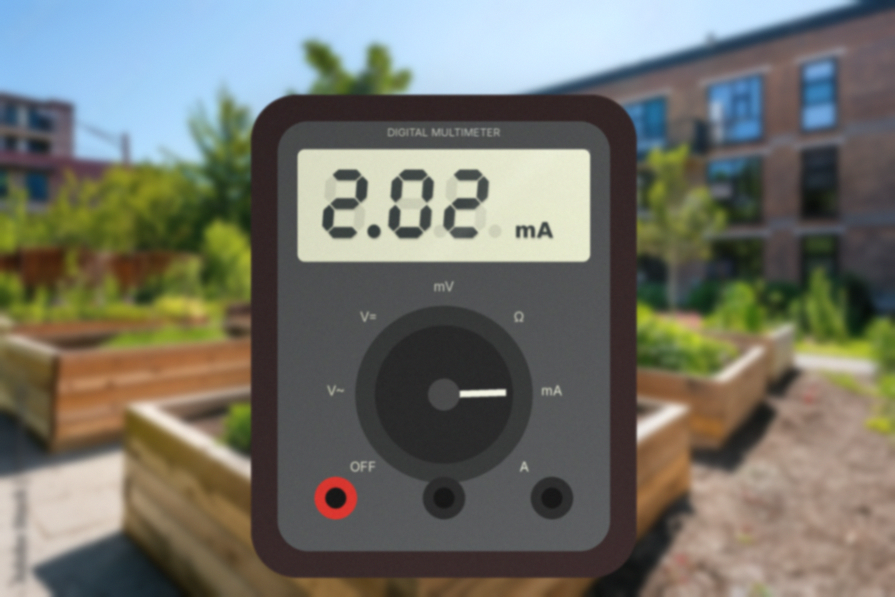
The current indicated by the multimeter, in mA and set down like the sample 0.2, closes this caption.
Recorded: 2.02
